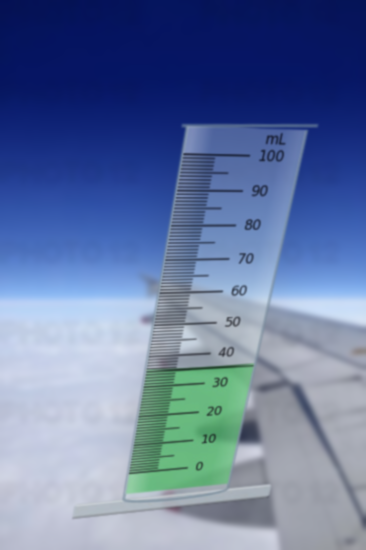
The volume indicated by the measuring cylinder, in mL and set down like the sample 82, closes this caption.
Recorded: 35
